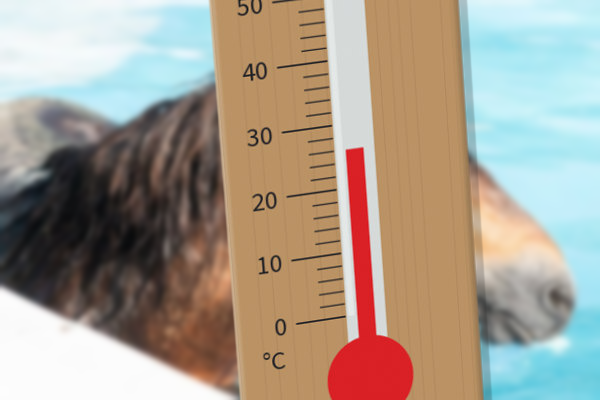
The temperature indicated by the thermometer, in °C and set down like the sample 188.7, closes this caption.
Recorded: 26
